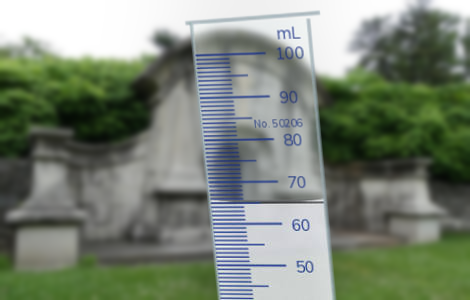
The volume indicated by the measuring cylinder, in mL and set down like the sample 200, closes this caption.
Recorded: 65
